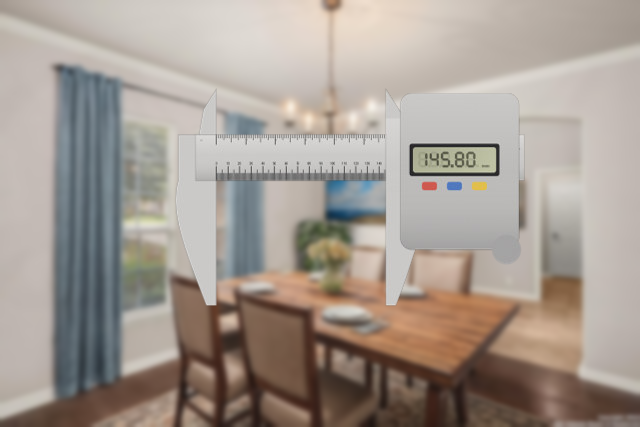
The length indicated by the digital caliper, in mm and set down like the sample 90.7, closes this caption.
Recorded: 145.80
